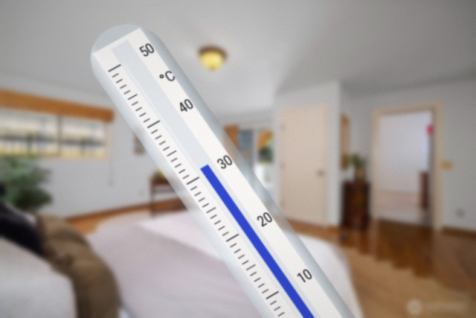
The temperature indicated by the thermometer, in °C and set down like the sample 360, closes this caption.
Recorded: 31
